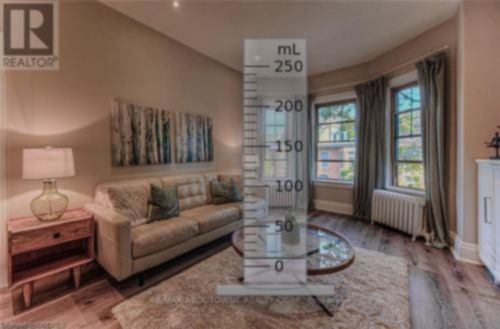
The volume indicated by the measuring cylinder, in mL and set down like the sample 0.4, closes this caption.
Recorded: 10
